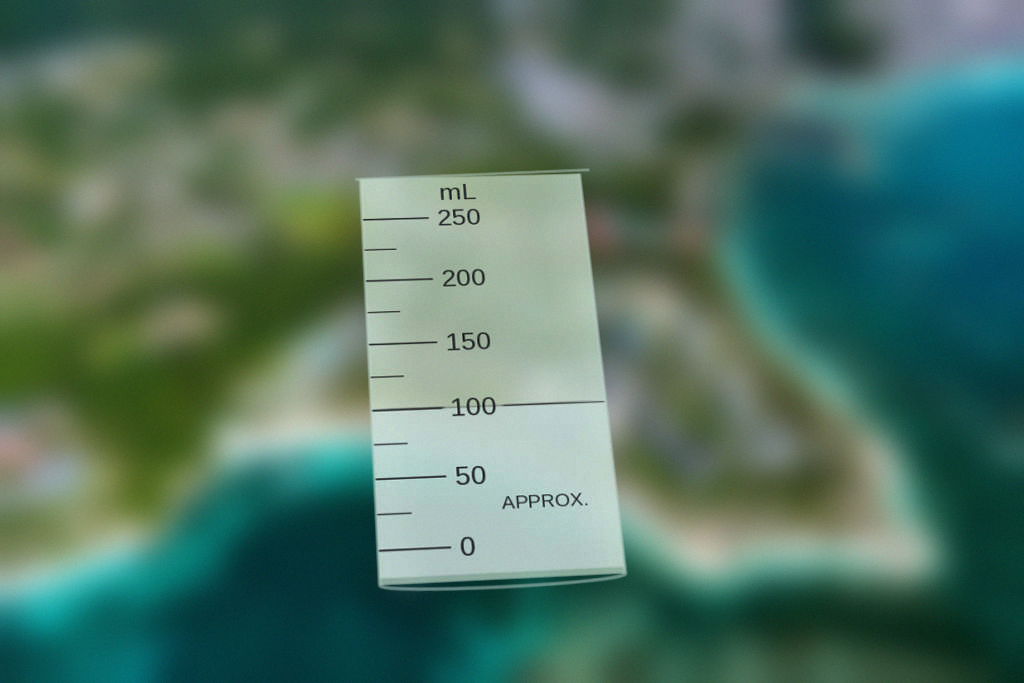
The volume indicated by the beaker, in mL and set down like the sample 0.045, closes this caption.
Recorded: 100
